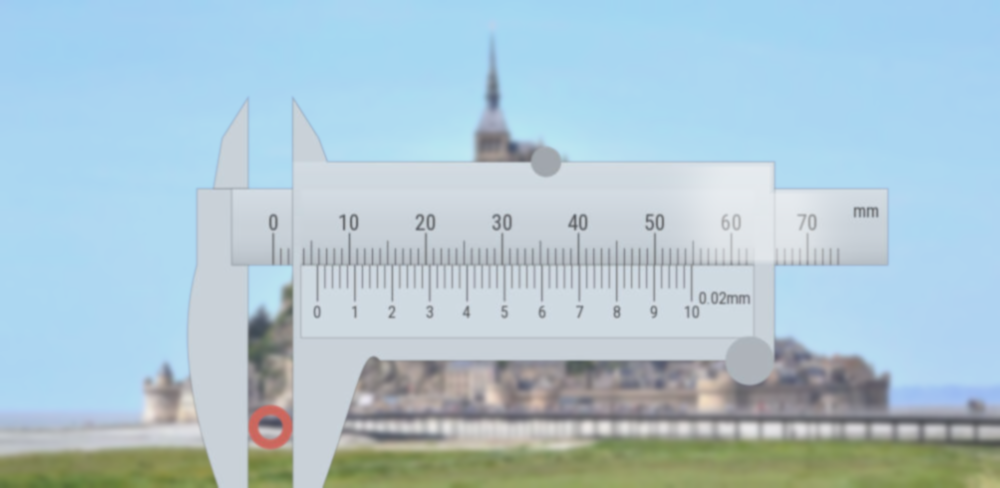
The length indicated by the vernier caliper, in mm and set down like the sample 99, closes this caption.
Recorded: 5.8
